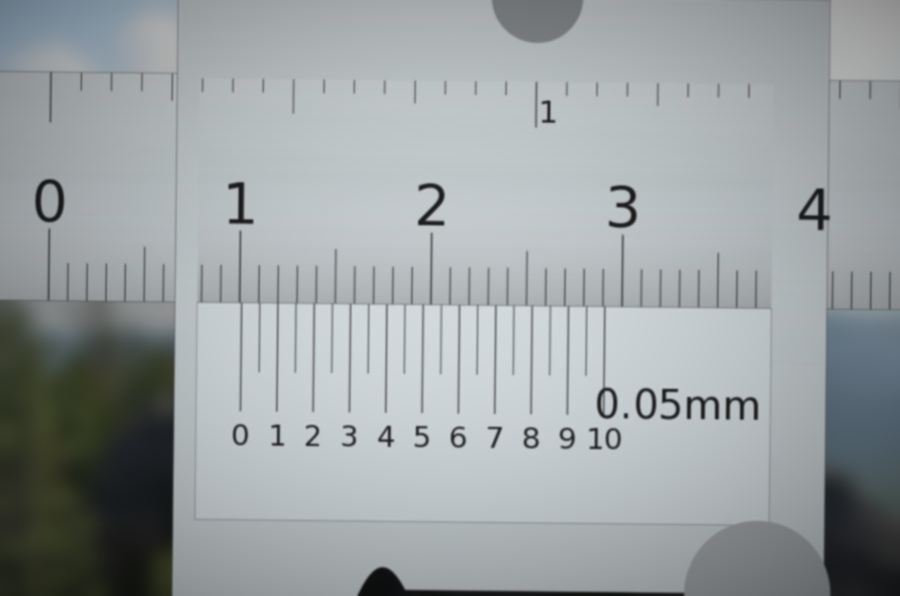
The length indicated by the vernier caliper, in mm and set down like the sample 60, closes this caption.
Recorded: 10.1
